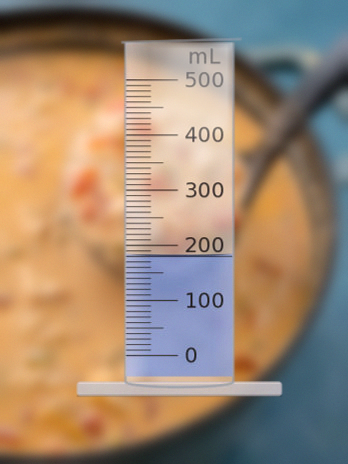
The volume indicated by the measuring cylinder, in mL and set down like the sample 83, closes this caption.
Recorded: 180
